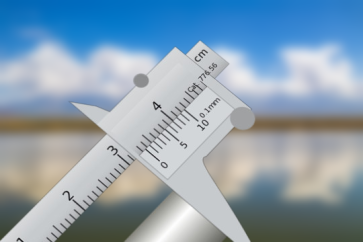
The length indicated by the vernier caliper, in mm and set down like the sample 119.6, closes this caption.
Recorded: 33.6
